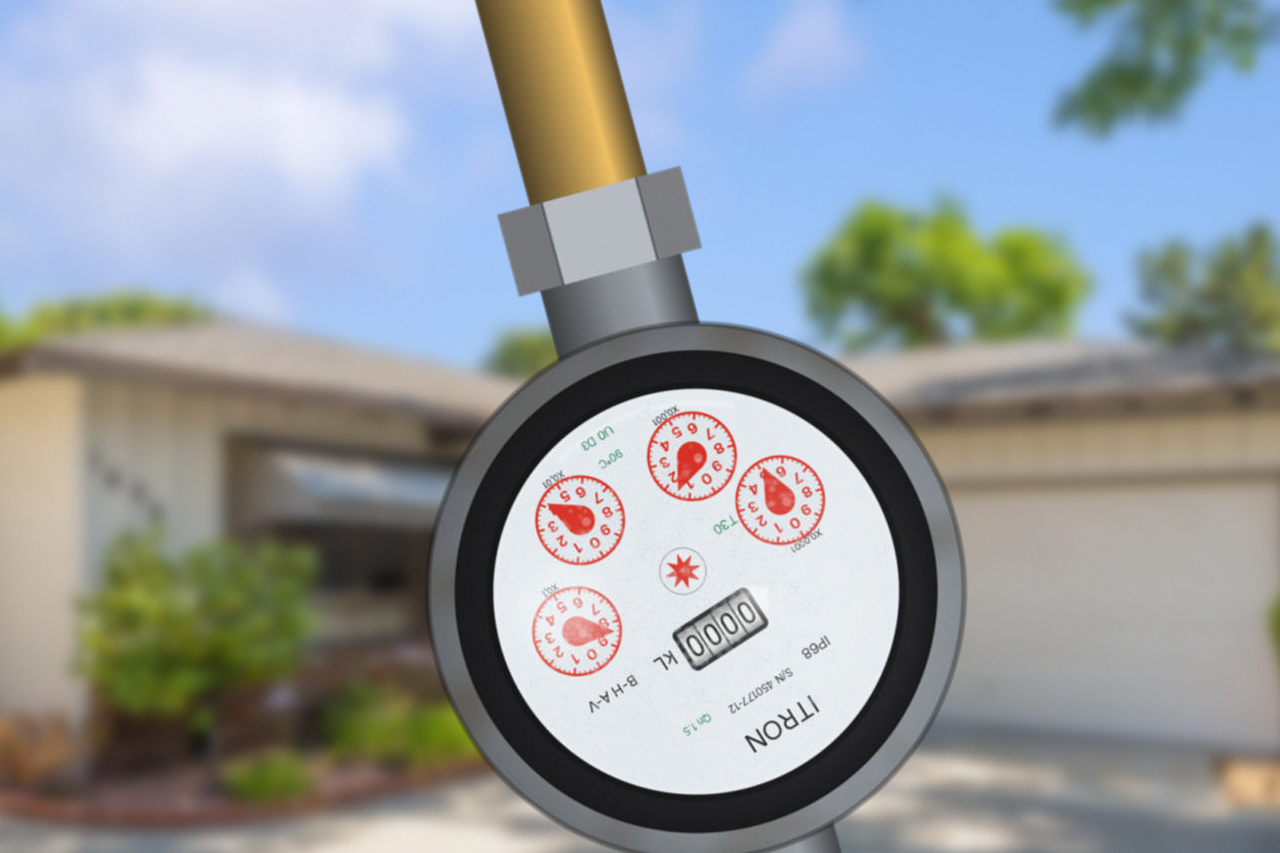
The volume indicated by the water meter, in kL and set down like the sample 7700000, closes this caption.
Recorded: 0.8415
